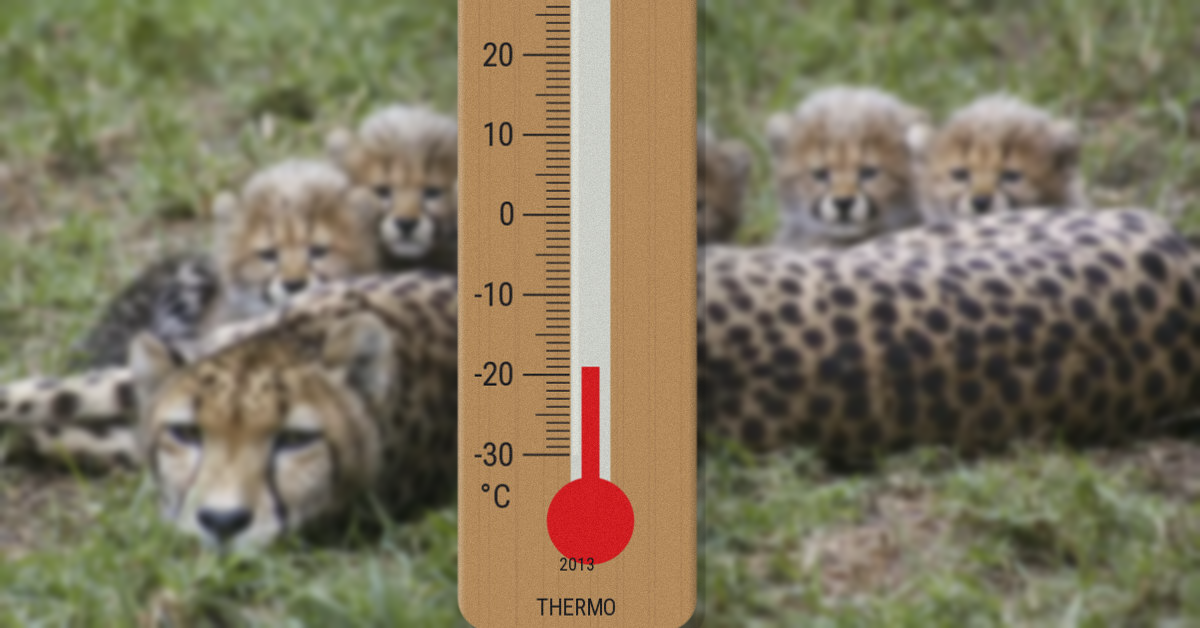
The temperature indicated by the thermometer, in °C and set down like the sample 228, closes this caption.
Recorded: -19
